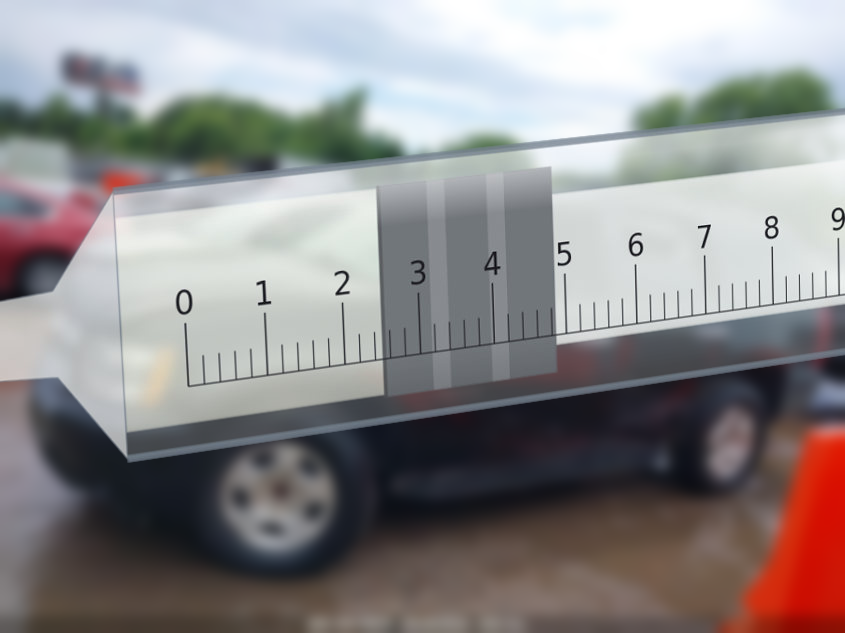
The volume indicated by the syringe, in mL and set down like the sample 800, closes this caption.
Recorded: 2.5
